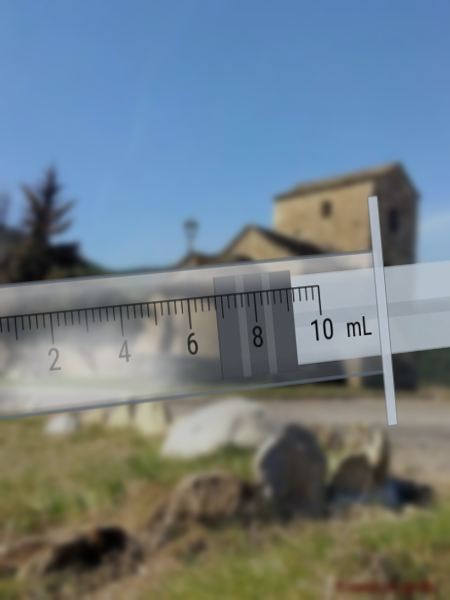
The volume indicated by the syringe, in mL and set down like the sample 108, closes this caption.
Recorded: 6.8
